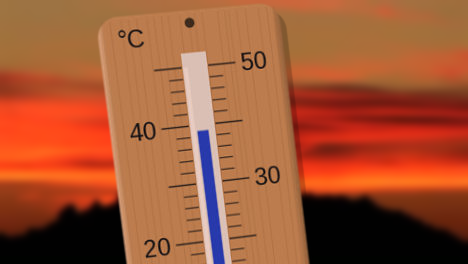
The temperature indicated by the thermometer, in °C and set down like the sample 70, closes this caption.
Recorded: 39
